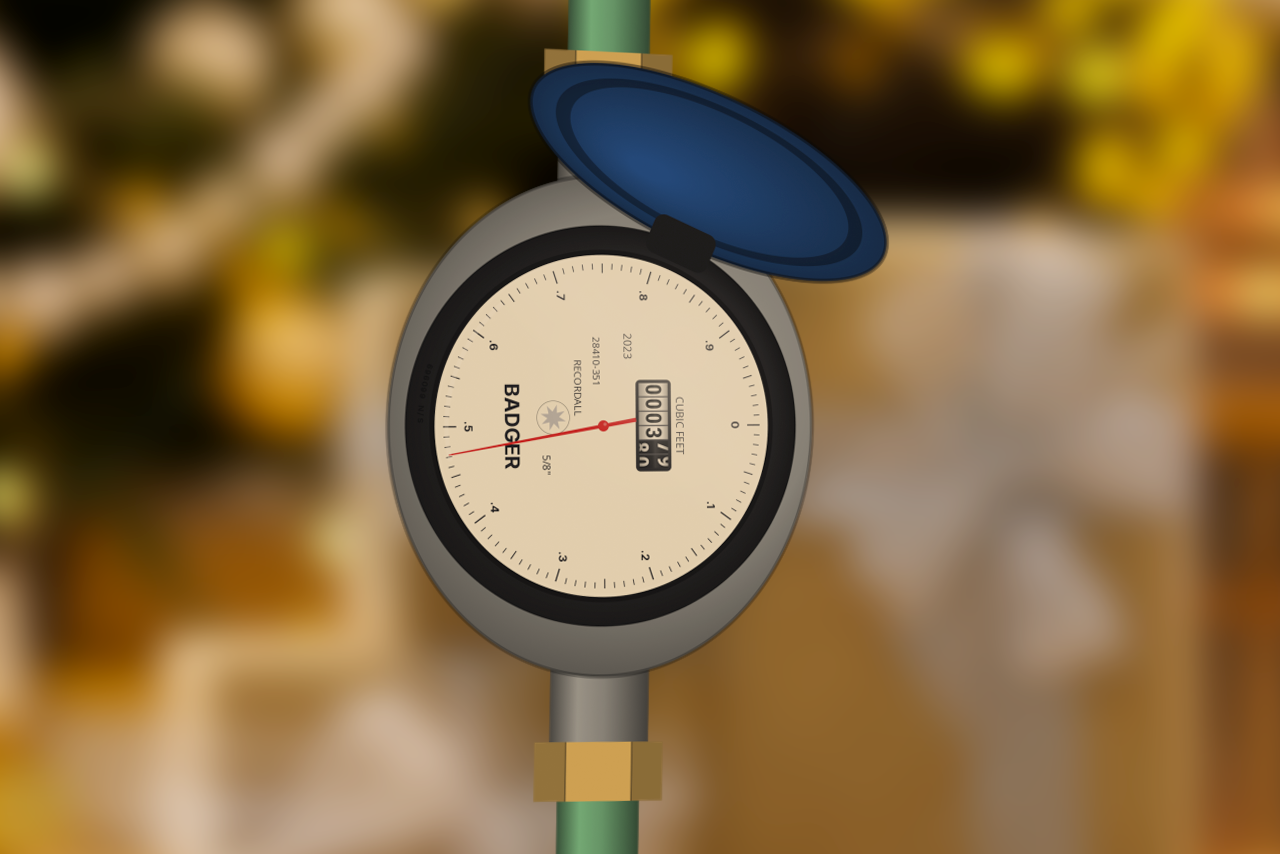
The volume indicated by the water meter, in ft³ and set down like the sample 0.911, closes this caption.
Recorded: 379.47
